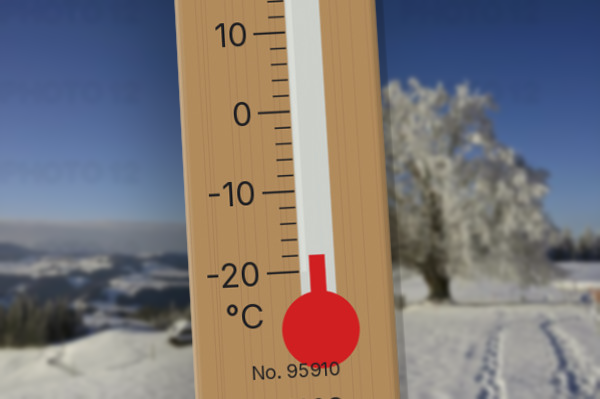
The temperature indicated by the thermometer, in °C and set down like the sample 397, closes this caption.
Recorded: -18
